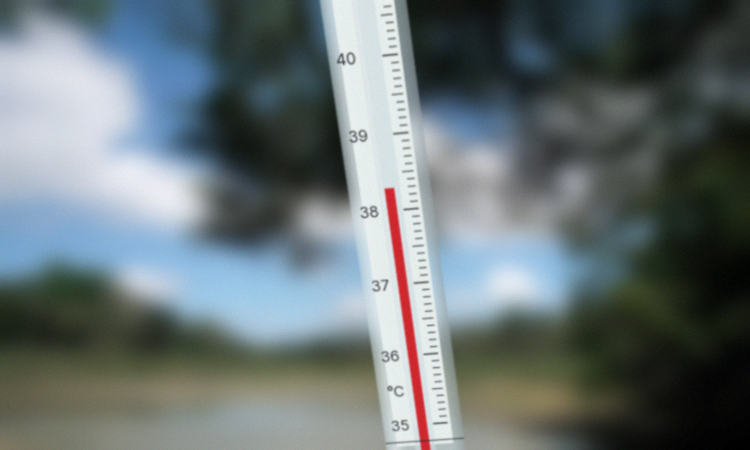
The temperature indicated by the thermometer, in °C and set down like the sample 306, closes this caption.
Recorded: 38.3
